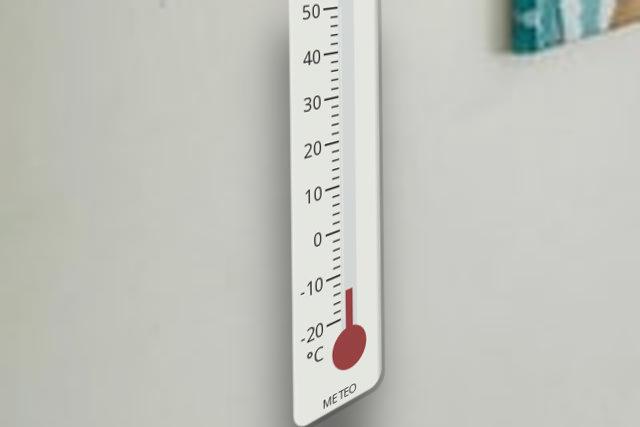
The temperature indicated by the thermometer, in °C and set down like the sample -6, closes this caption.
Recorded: -14
